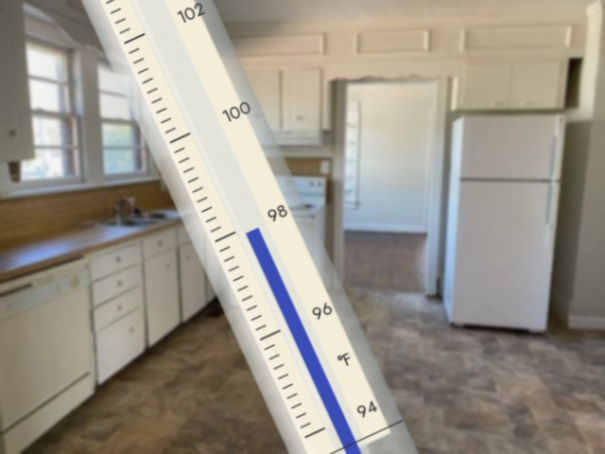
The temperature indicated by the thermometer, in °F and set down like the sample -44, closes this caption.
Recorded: 97.9
